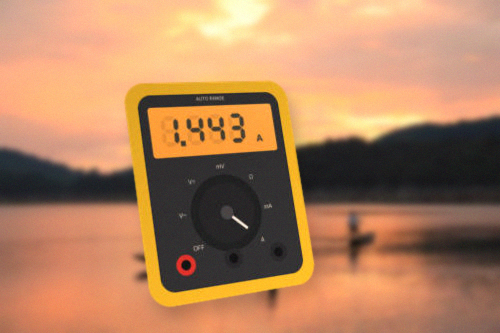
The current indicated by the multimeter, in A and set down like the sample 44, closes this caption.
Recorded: 1.443
